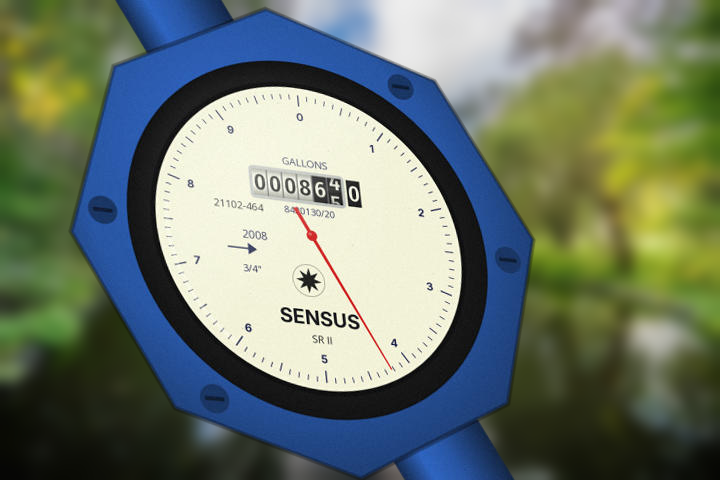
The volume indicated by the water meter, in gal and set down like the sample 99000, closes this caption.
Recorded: 8644.2
